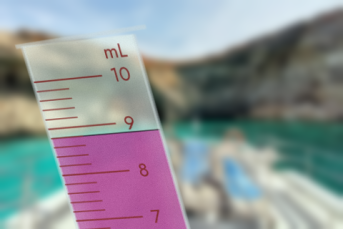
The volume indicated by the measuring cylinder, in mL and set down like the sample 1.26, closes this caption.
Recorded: 8.8
